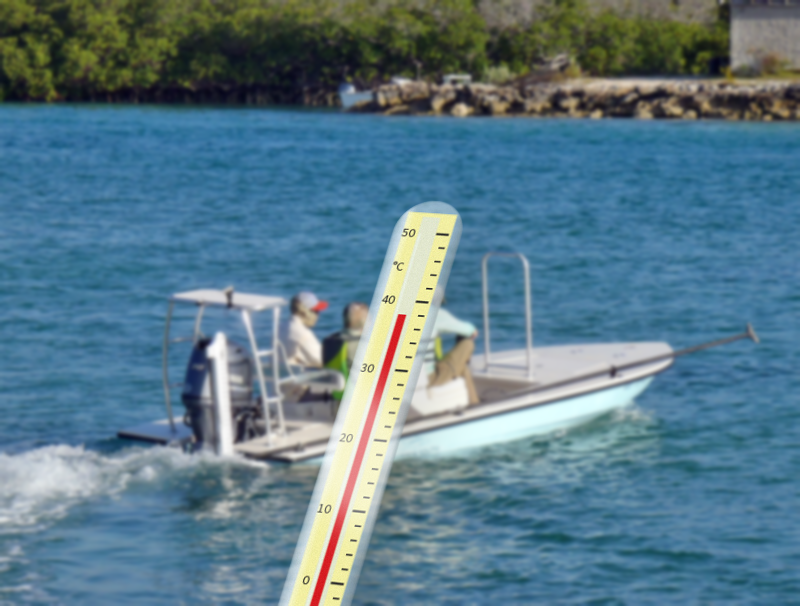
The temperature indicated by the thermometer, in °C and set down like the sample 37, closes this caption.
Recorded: 38
